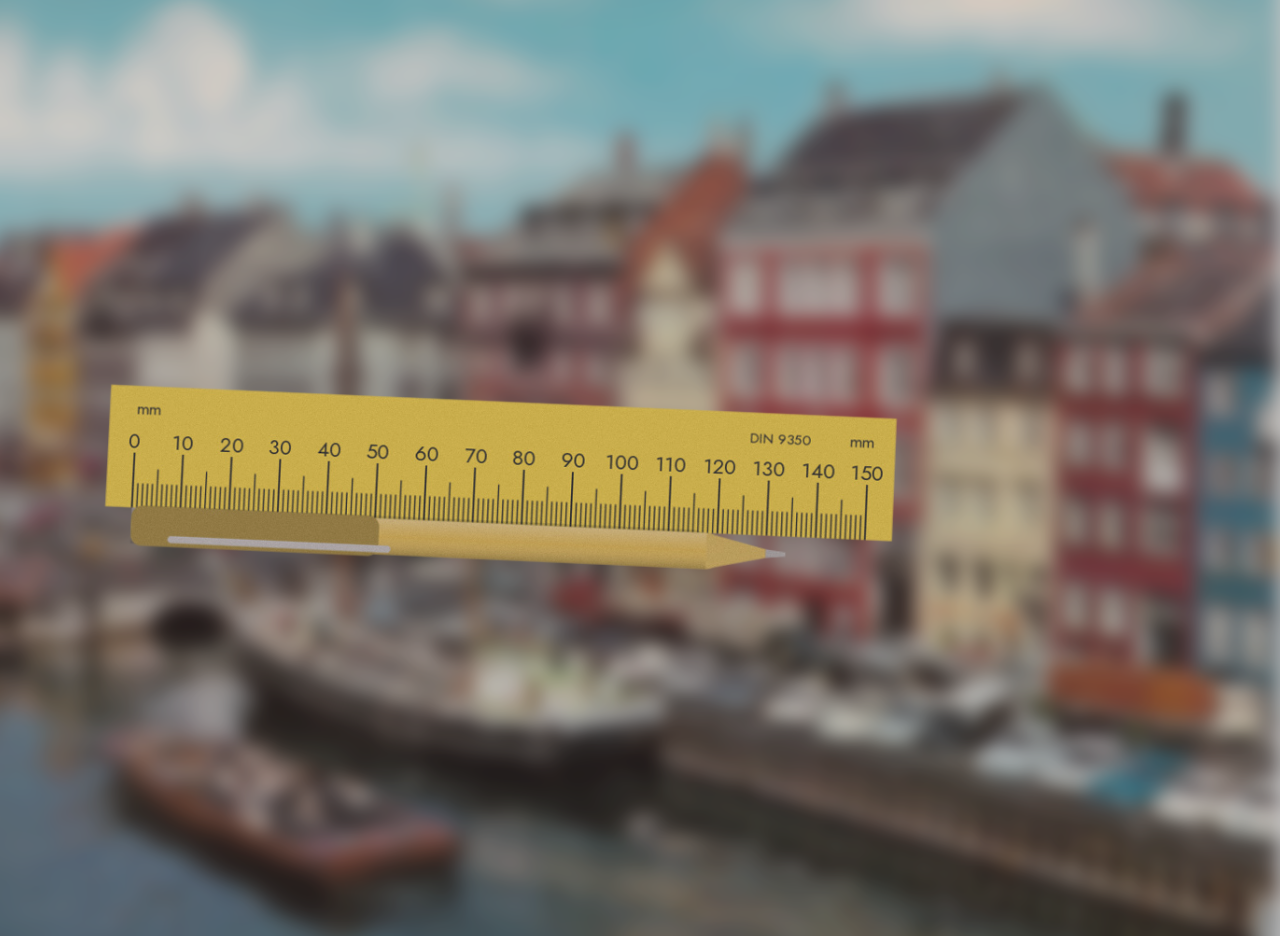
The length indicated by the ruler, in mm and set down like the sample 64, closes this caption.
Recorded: 134
